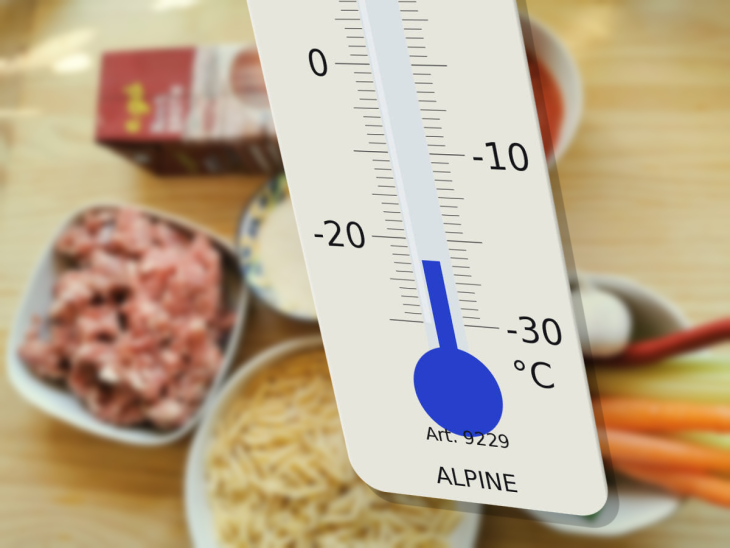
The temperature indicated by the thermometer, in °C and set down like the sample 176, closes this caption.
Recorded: -22.5
